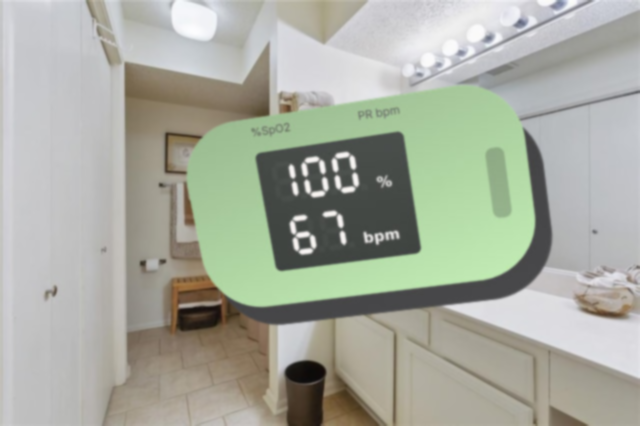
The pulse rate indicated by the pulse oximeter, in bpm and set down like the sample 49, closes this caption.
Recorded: 67
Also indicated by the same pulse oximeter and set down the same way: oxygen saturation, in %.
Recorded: 100
